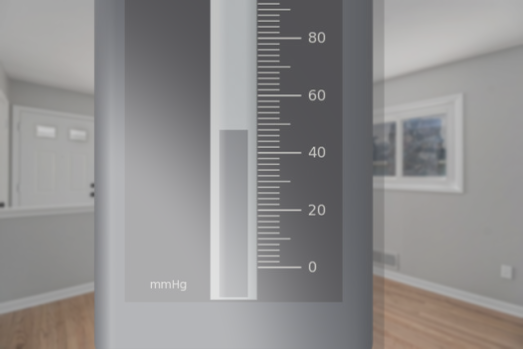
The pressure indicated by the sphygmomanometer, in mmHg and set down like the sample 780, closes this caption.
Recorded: 48
